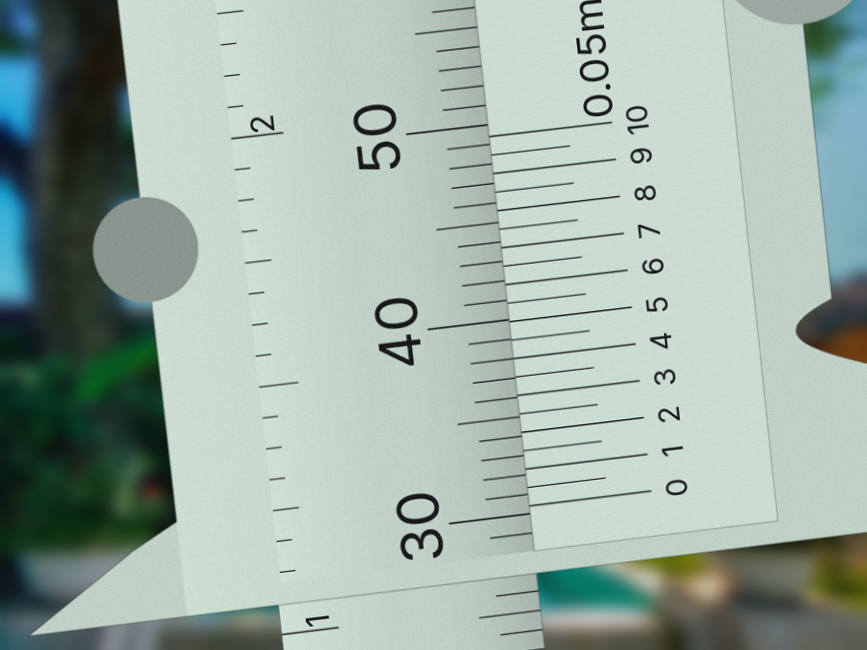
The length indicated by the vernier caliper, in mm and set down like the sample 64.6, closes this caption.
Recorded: 30.4
